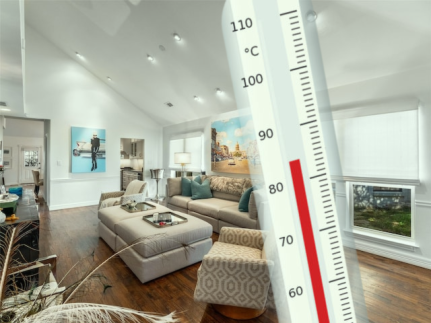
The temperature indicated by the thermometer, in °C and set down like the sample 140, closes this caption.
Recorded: 84
